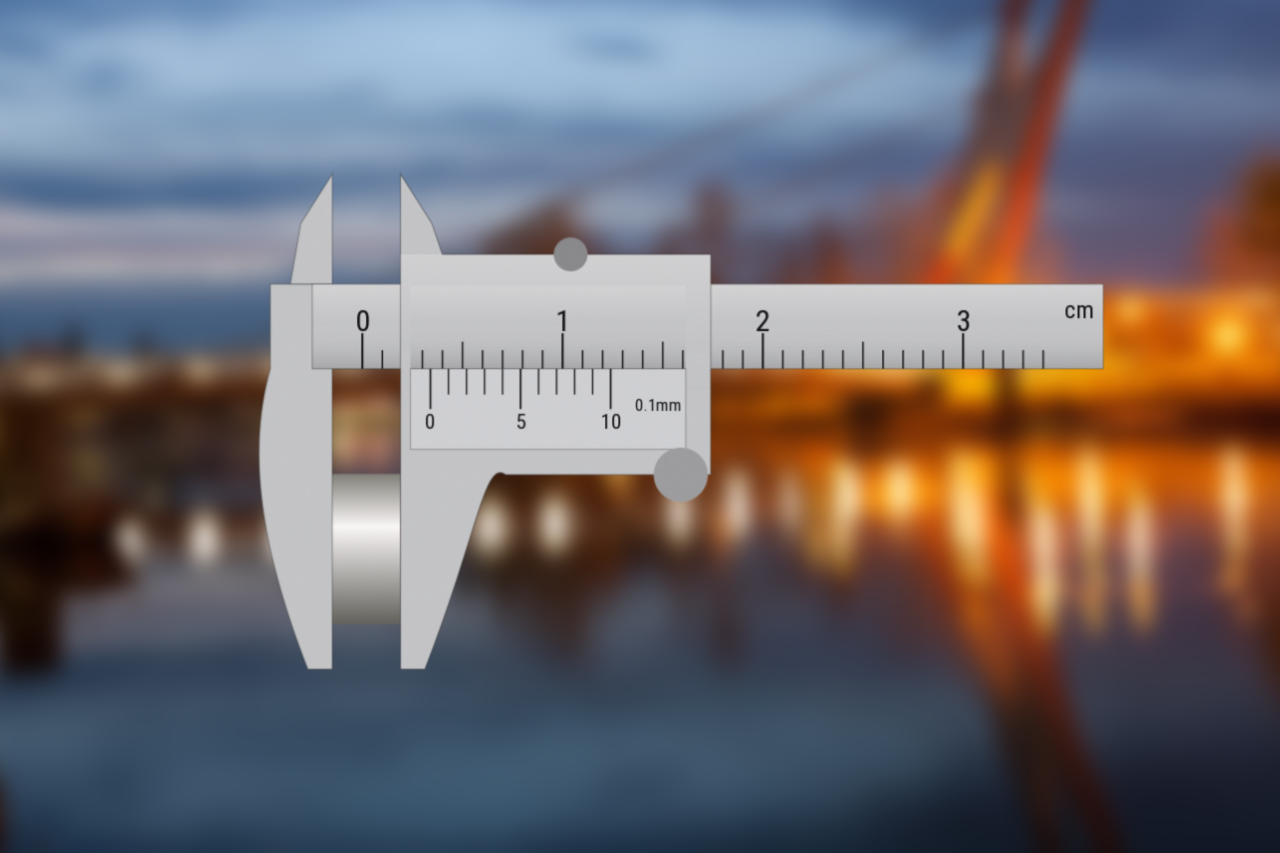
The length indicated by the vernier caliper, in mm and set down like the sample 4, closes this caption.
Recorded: 3.4
